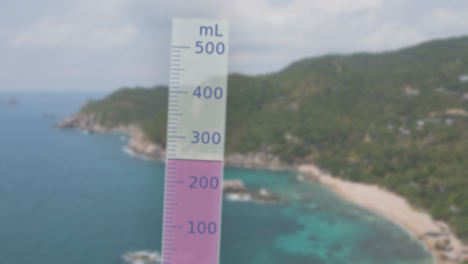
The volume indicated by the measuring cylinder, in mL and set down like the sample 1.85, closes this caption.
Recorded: 250
